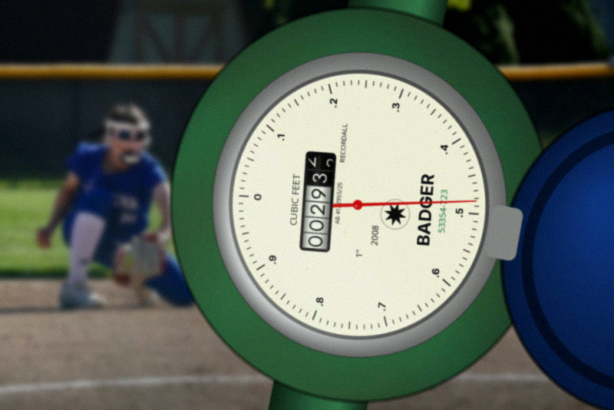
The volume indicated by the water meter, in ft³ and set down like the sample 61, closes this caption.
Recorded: 2932.48
